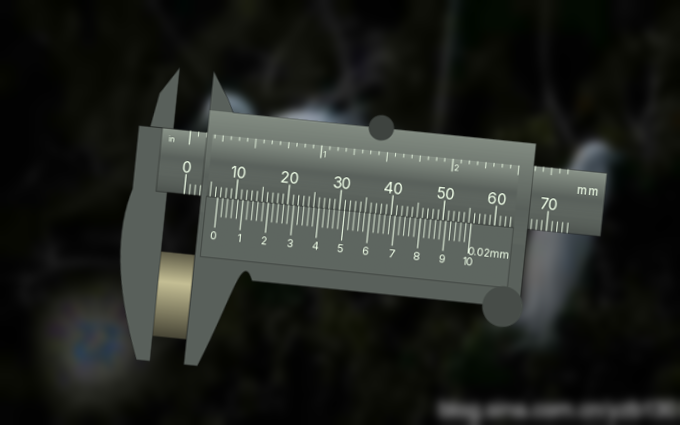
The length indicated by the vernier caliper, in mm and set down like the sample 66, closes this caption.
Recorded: 6.5
